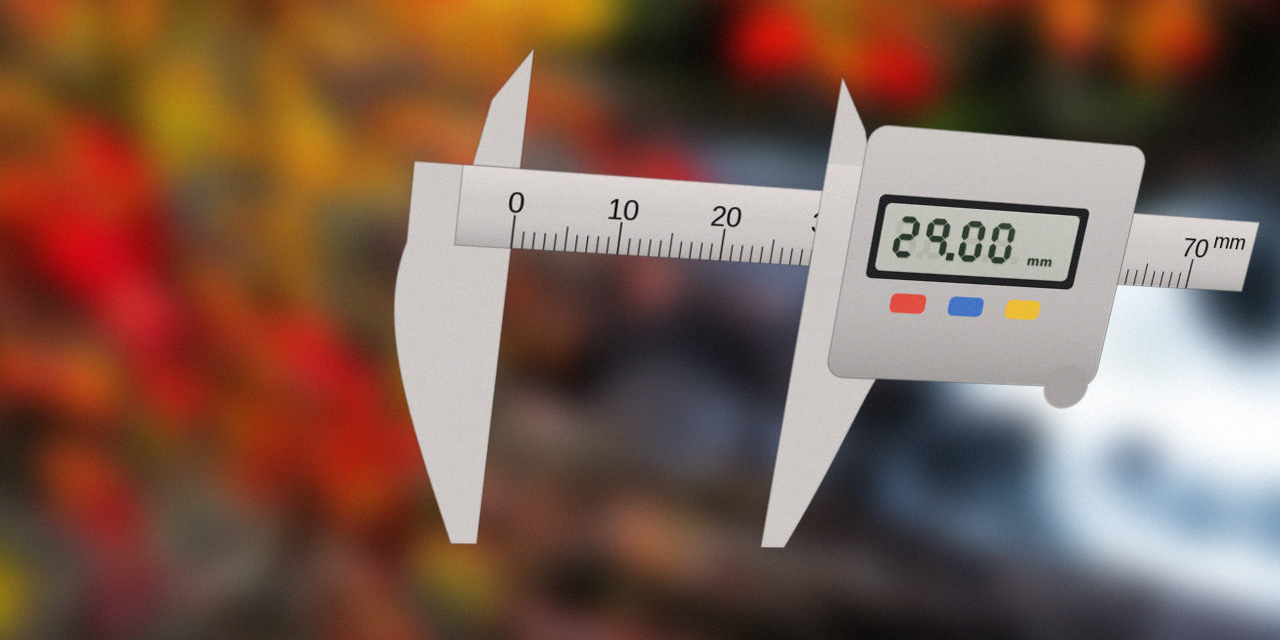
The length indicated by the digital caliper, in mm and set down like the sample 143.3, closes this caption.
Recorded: 29.00
